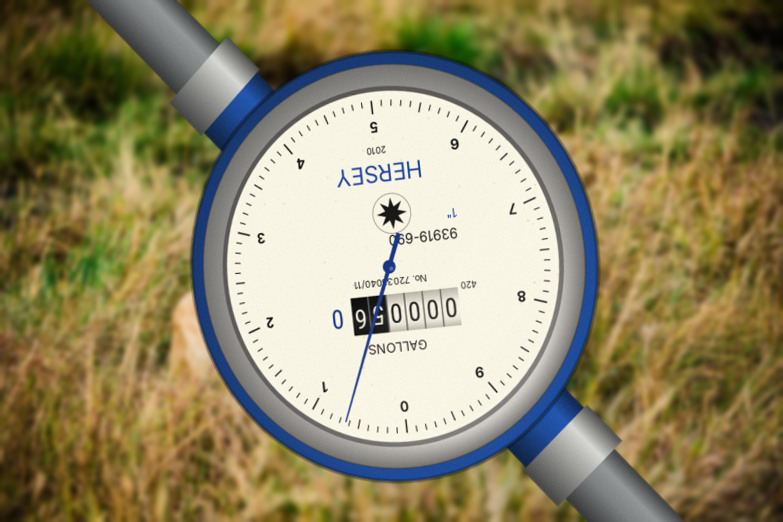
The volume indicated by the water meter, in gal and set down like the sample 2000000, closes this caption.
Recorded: 560.6
